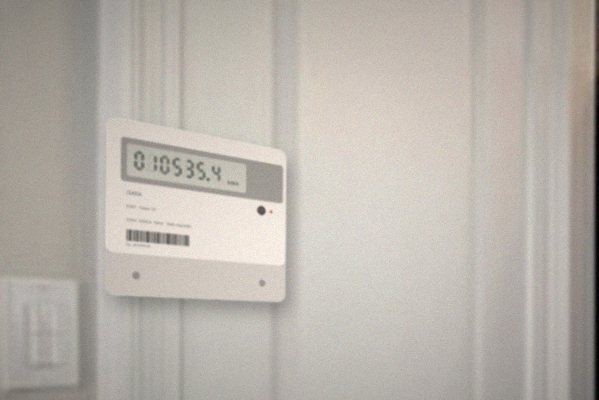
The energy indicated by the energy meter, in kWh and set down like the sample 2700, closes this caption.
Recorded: 10535.4
